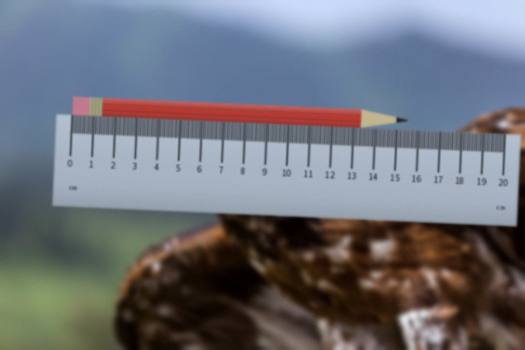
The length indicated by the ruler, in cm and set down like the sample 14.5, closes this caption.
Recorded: 15.5
